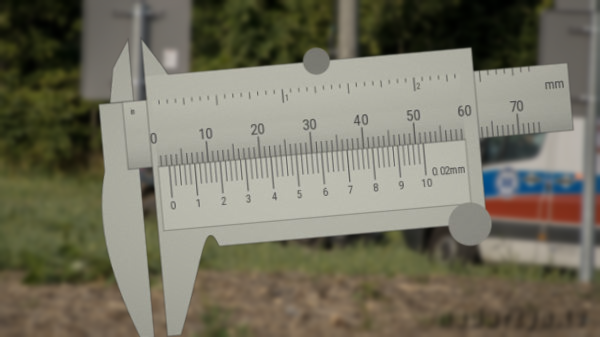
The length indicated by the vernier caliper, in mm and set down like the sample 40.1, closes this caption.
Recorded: 2.5
